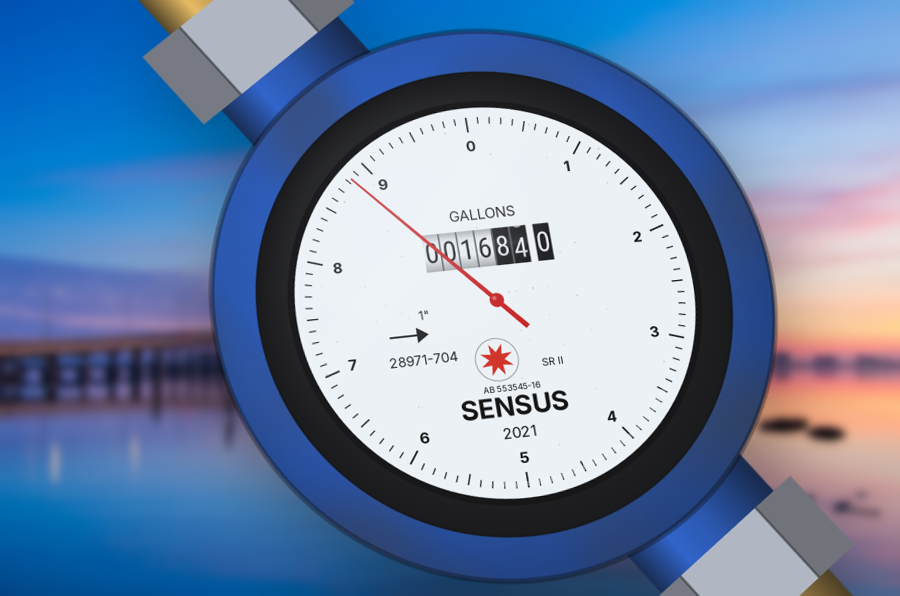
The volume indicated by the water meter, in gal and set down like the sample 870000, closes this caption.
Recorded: 16838.8
